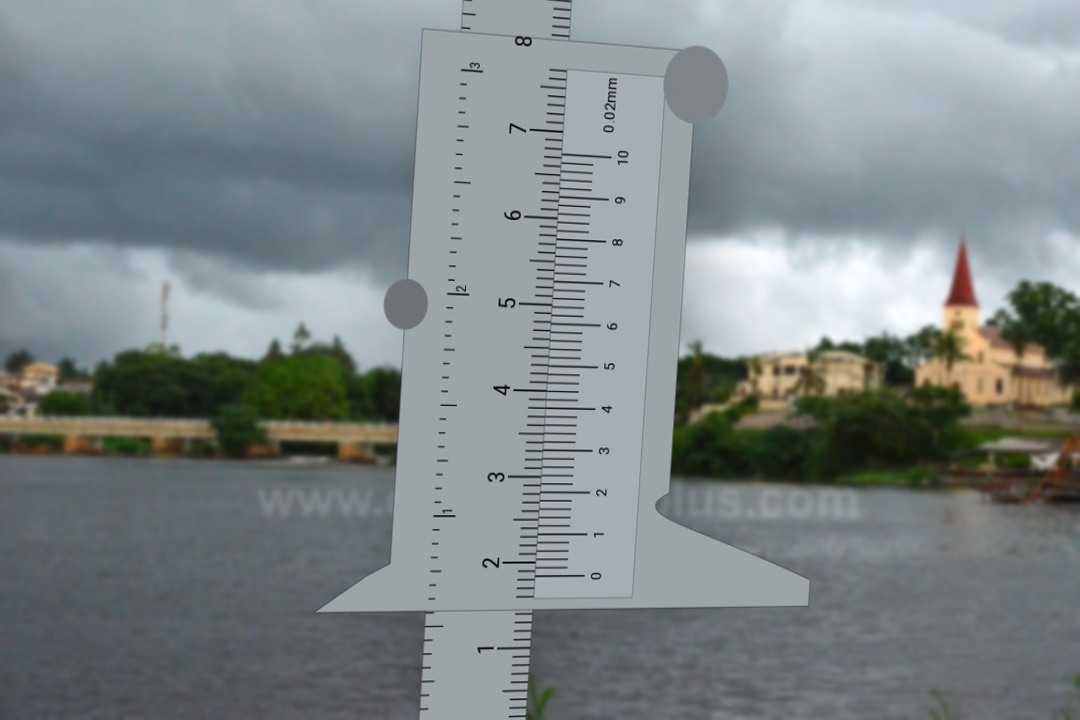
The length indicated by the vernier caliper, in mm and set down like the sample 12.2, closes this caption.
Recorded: 18.4
